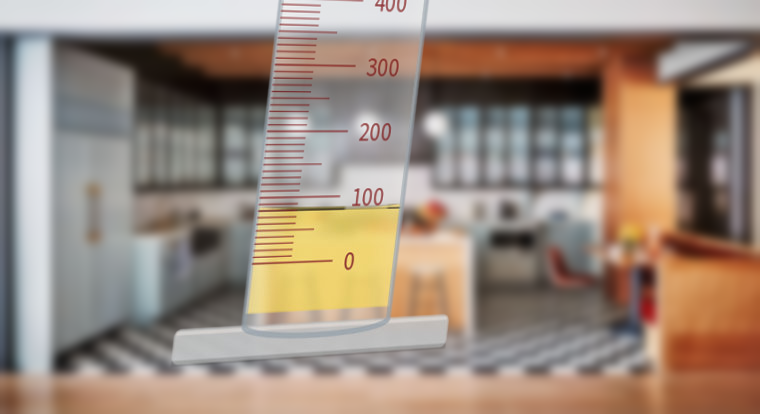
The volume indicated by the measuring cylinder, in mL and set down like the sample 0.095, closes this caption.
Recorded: 80
